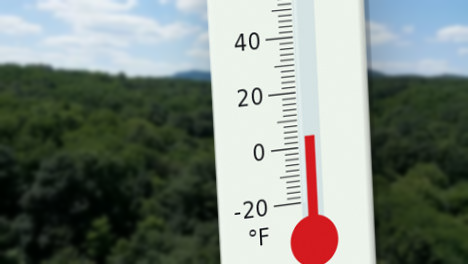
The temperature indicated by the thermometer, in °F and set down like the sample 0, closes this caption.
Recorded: 4
